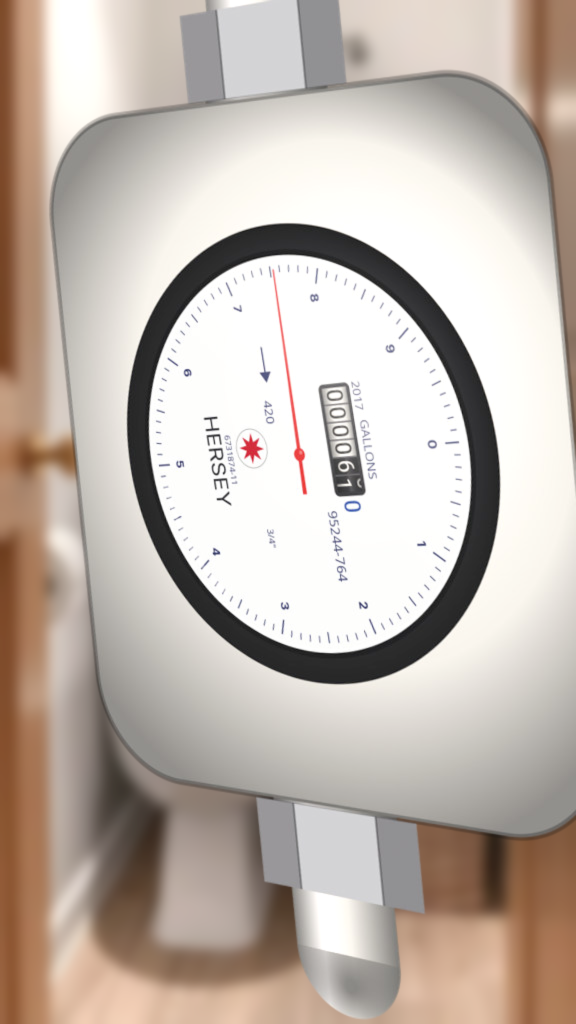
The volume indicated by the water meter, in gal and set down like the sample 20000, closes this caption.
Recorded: 607.5
